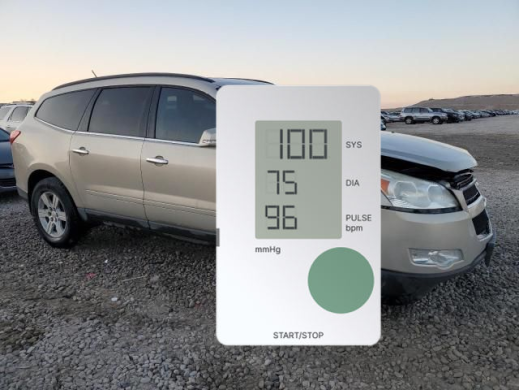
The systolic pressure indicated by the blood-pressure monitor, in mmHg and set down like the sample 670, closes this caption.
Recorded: 100
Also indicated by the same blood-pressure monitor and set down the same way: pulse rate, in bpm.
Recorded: 96
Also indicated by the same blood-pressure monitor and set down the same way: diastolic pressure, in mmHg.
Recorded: 75
